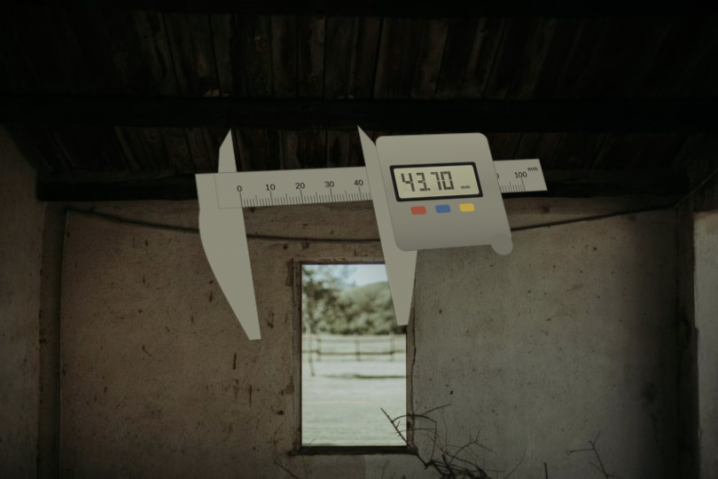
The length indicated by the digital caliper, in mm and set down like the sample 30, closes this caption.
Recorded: 43.70
